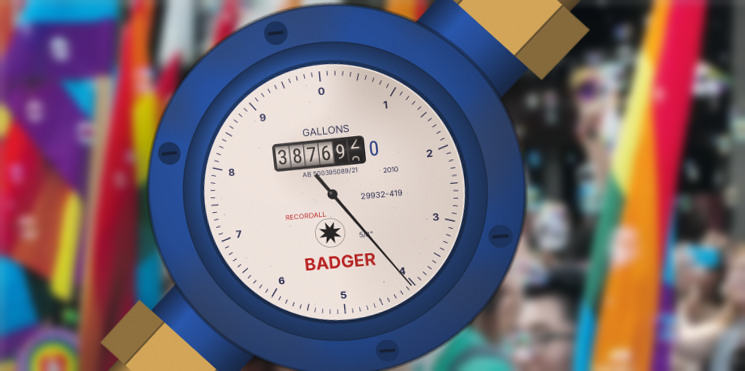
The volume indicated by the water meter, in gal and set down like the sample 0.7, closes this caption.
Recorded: 3876924.0
